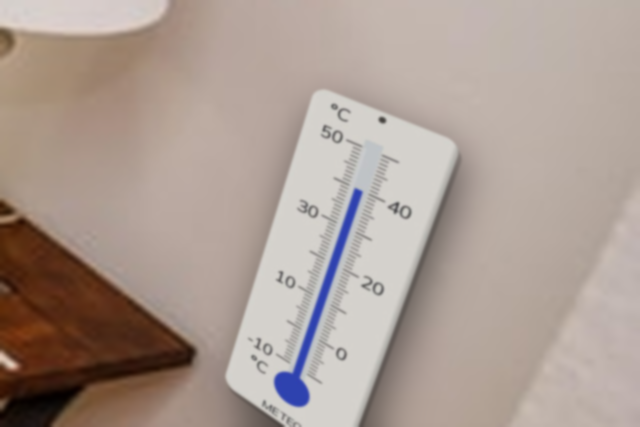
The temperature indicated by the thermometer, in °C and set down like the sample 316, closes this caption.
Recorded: 40
